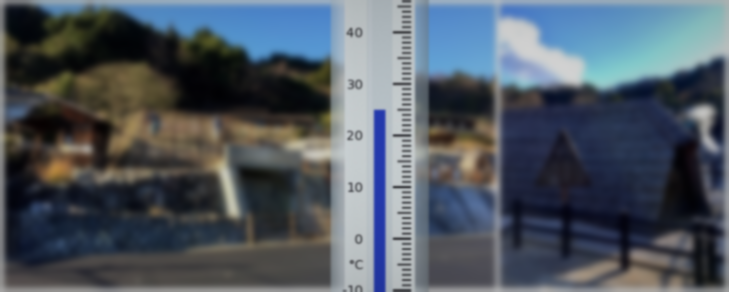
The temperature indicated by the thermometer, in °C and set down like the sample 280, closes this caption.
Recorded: 25
